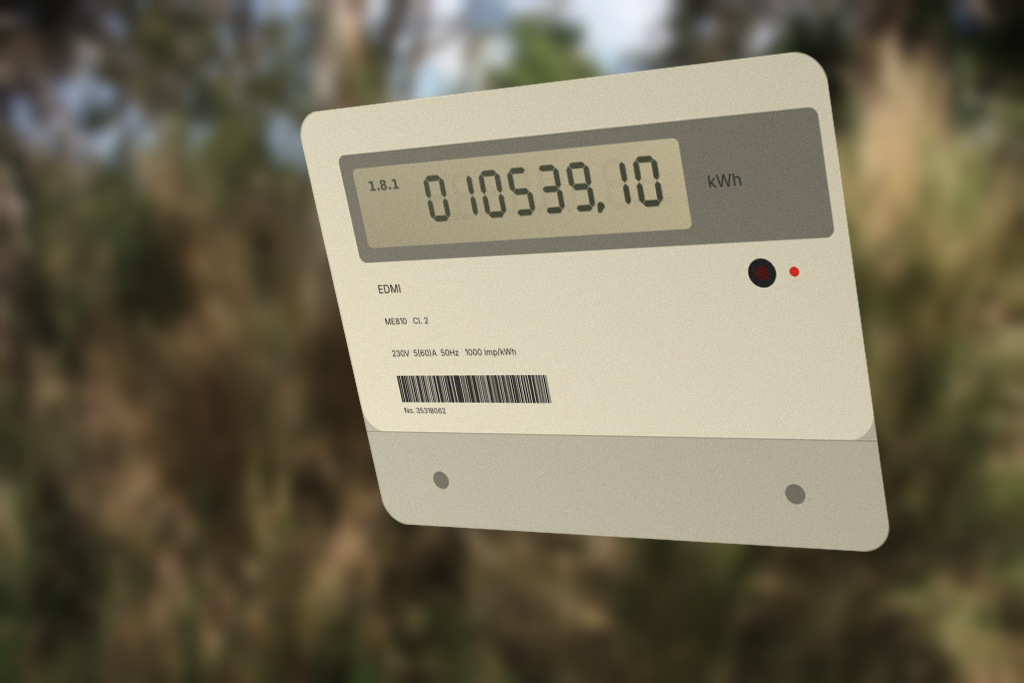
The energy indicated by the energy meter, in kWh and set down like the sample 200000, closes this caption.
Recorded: 10539.10
